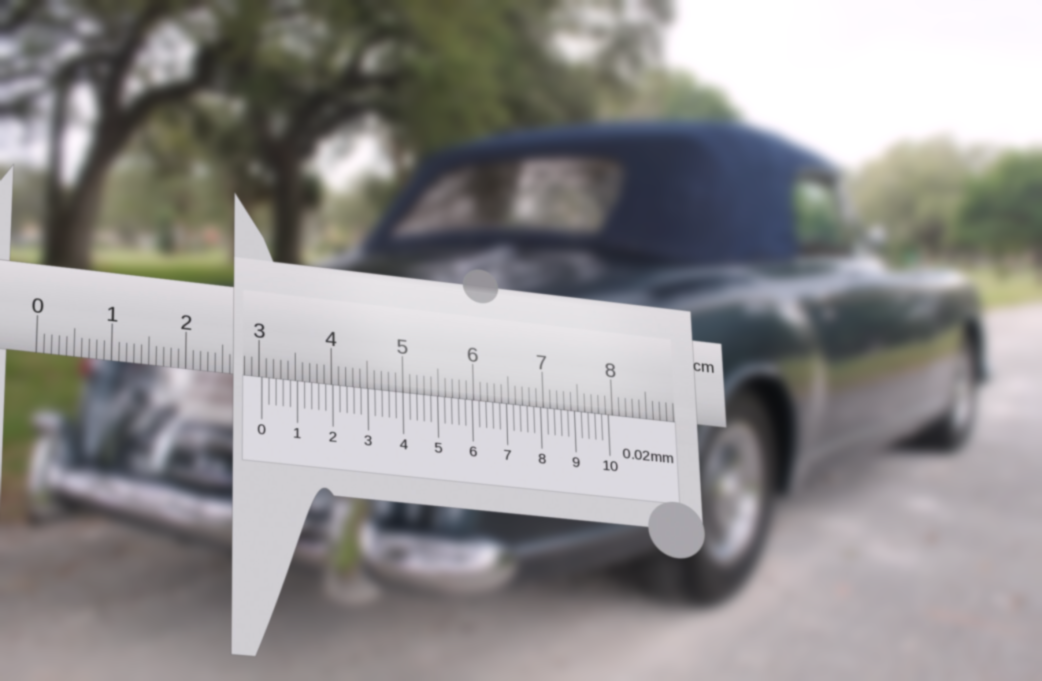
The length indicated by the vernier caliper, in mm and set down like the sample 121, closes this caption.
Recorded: 30.4
